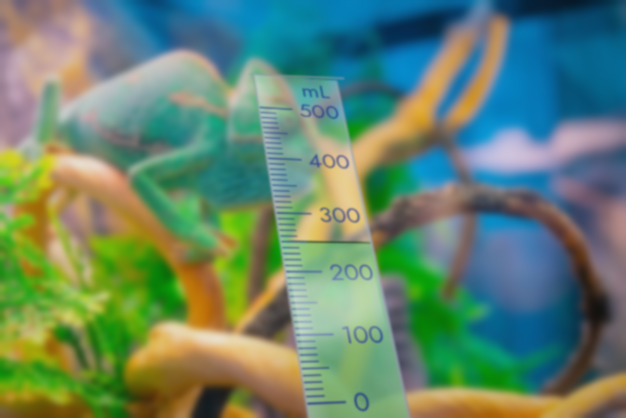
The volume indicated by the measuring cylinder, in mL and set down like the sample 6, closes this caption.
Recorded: 250
